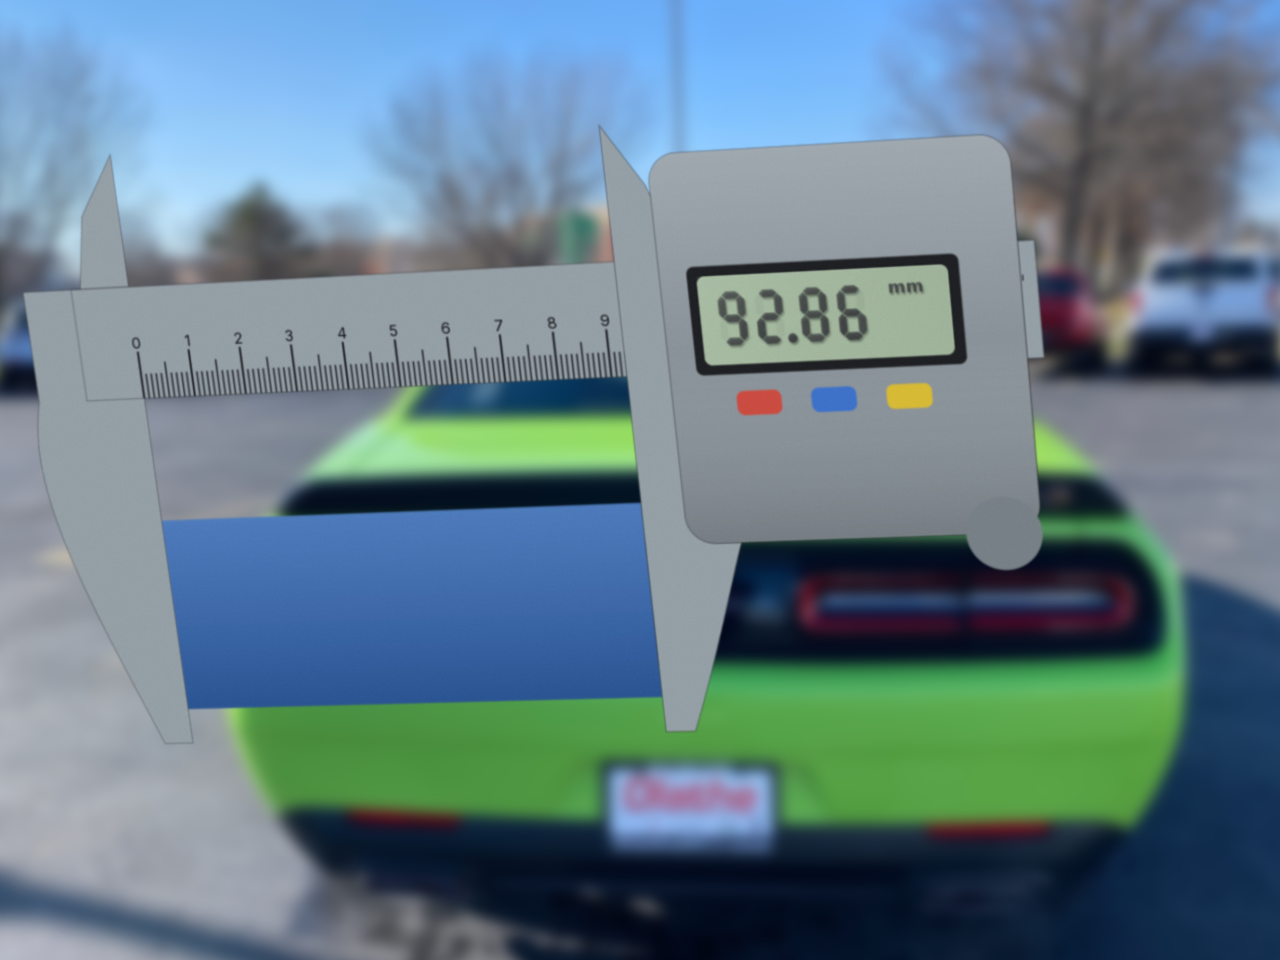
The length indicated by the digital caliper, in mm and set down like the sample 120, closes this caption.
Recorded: 92.86
